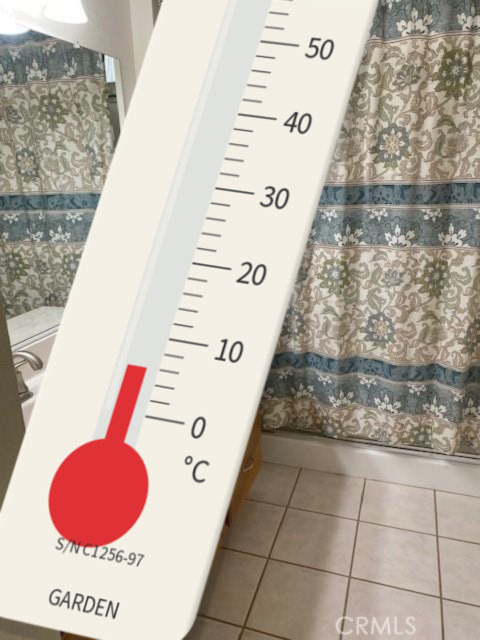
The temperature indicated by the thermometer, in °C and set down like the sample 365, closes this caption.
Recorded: 6
